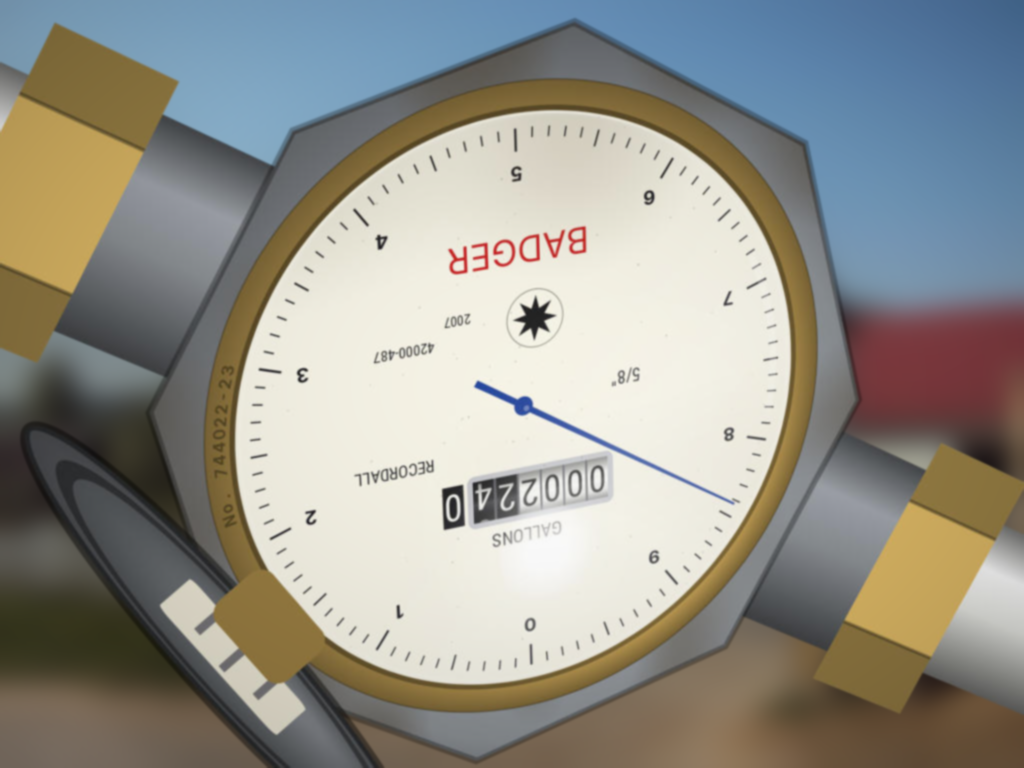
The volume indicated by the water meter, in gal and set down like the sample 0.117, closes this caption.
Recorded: 2238.4
